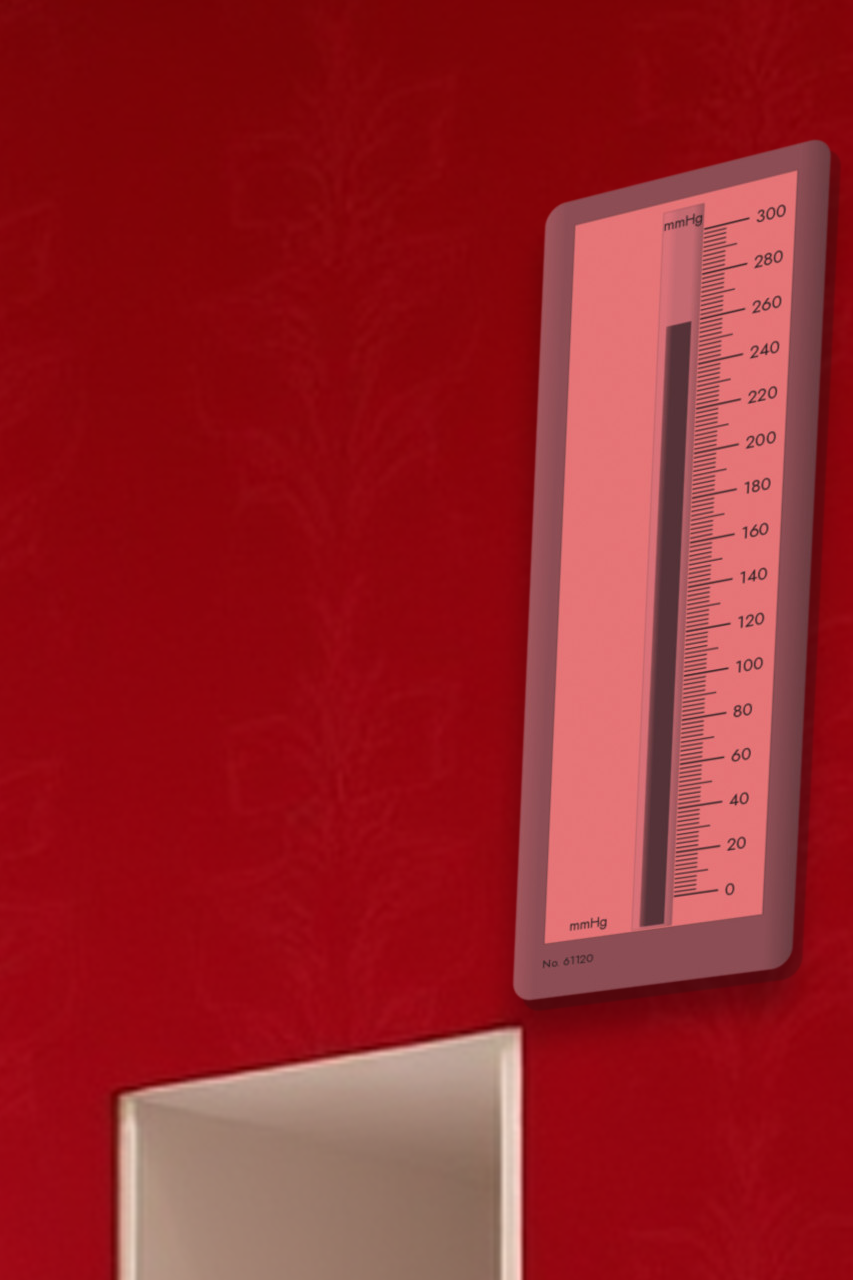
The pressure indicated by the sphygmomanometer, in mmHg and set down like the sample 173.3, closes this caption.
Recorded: 260
